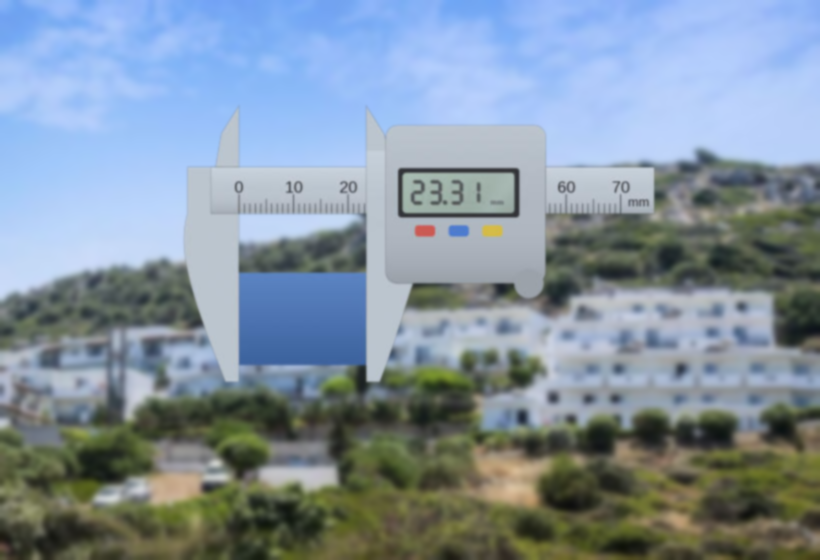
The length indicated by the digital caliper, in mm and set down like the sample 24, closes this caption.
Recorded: 23.31
